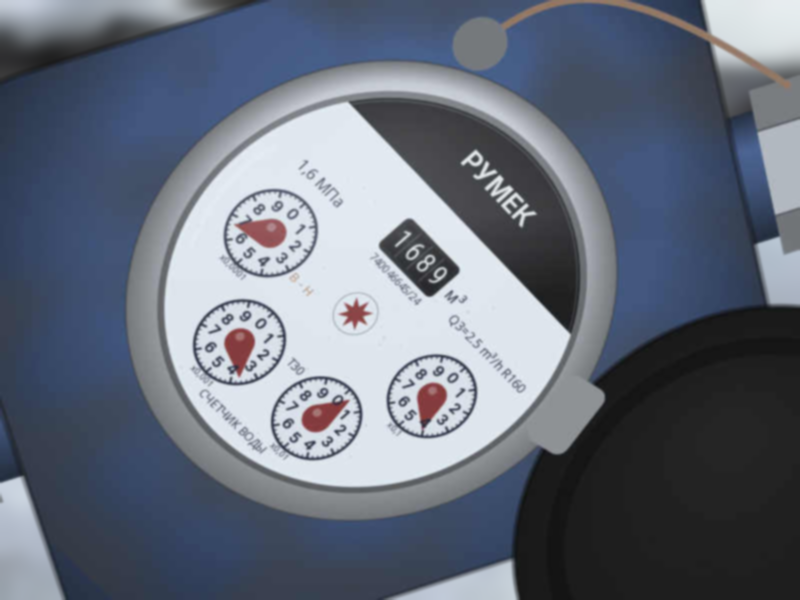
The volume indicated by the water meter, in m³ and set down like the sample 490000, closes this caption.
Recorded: 1689.4036
